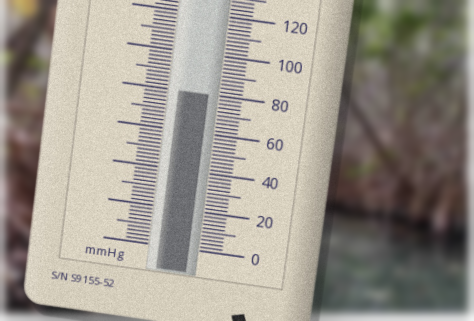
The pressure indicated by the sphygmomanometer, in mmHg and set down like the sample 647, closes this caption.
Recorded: 80
